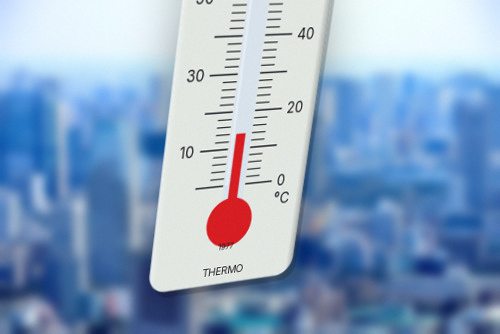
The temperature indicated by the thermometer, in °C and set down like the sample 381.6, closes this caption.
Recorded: 14
